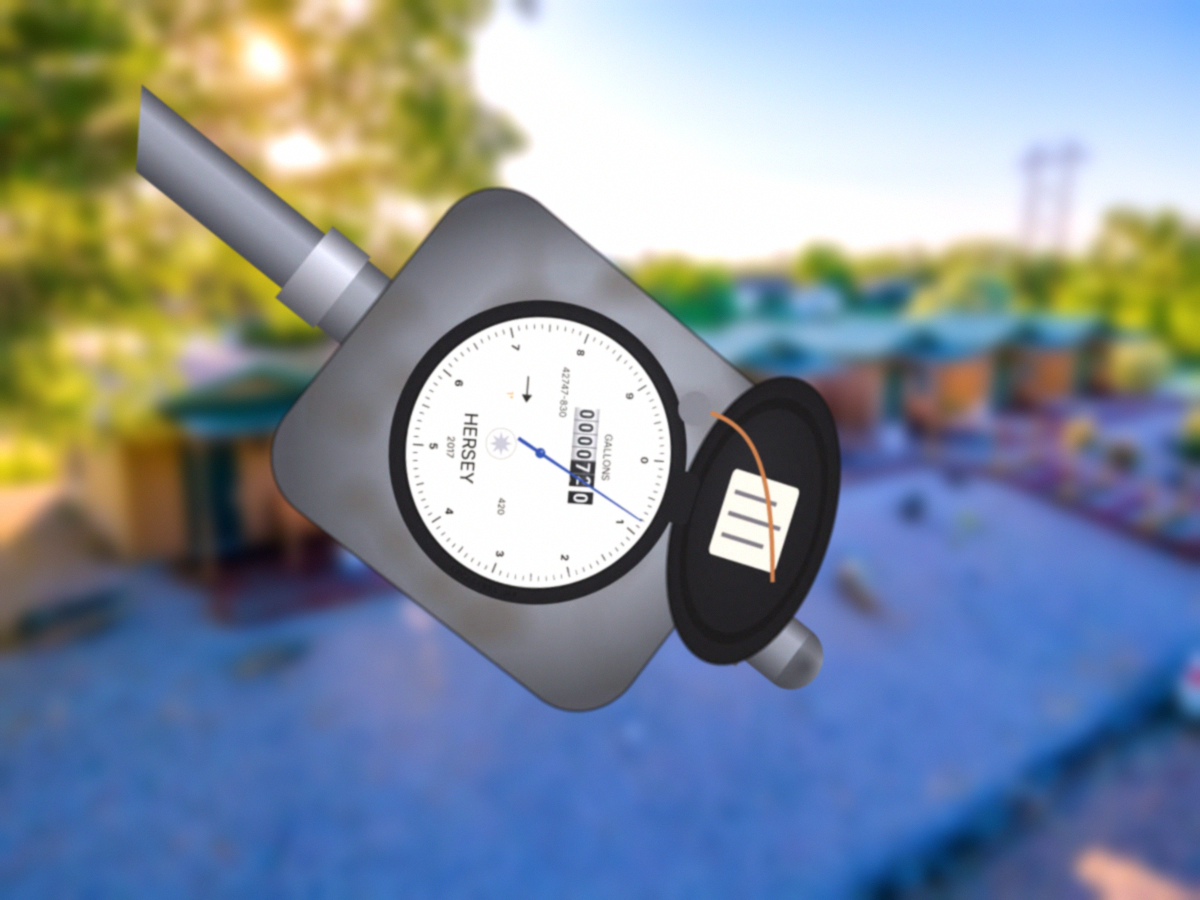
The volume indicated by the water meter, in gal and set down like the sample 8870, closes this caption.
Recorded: 720.8
